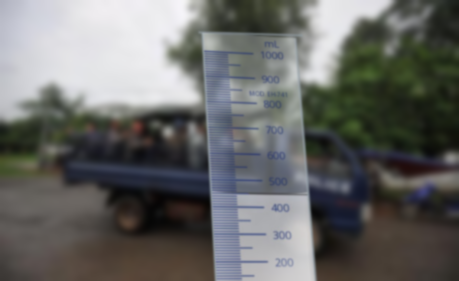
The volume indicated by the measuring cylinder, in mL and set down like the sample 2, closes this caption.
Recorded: 450
